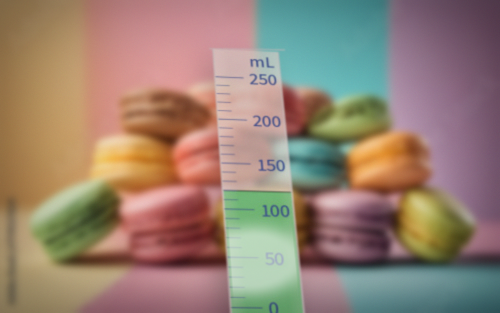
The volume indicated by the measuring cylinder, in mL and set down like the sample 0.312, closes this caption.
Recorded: 120
